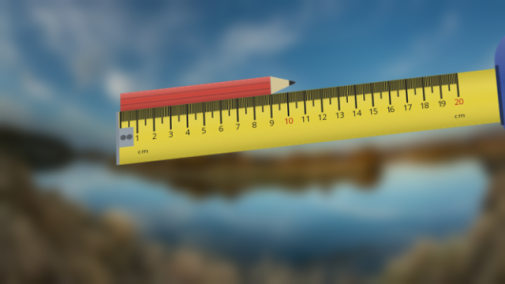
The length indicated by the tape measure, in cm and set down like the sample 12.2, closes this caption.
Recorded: 10.5
